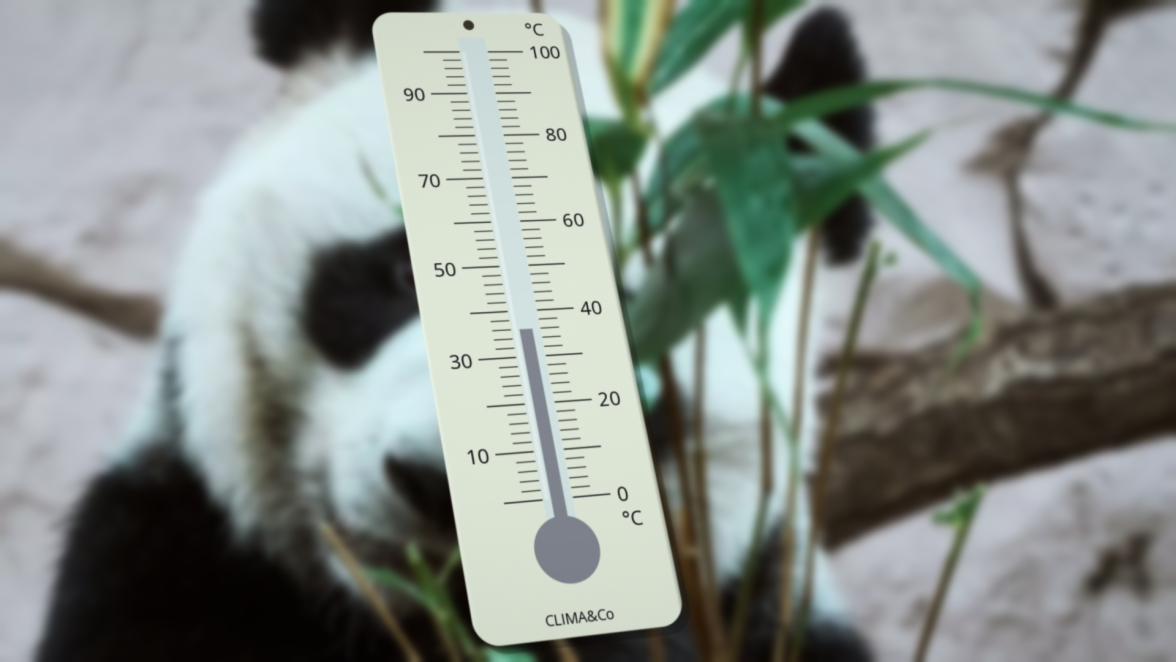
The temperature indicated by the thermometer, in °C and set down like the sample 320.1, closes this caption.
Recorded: 36
